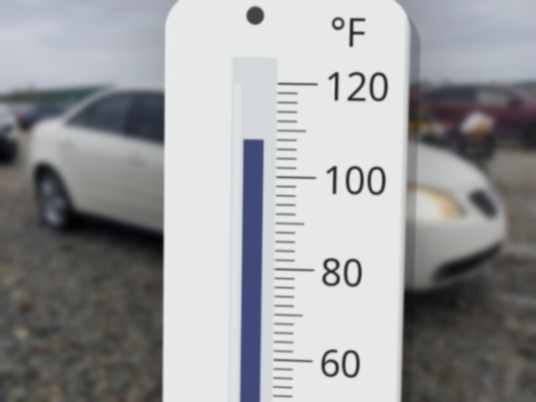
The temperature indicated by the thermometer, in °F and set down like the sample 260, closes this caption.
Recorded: 108
